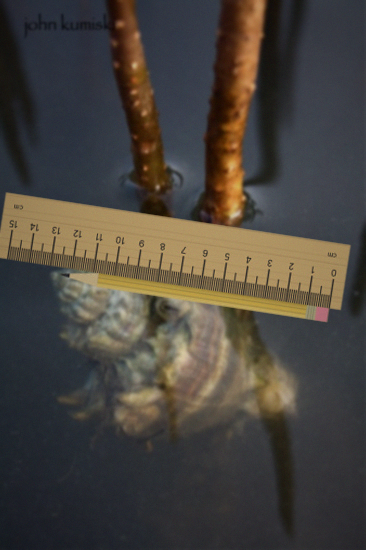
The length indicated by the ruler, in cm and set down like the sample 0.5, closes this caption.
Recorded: 12.5
